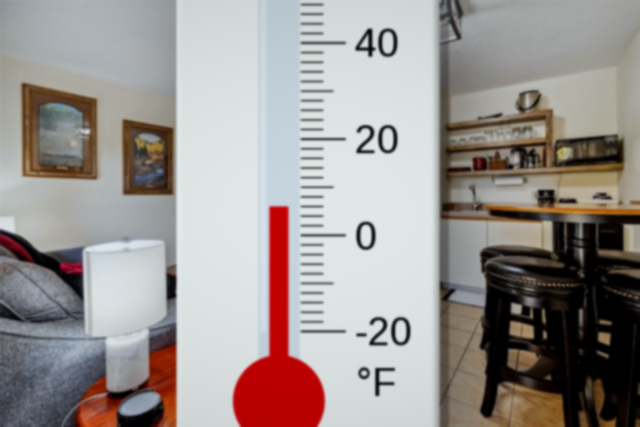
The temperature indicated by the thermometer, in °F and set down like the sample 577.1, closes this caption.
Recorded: 6
